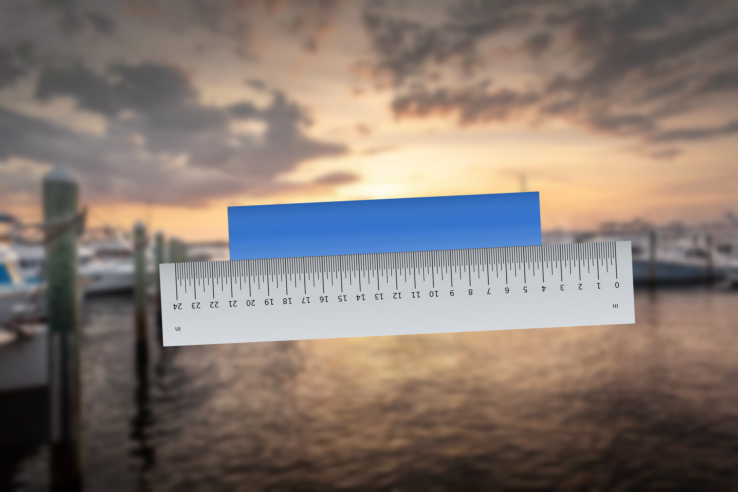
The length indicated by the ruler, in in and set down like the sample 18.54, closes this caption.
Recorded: 17
